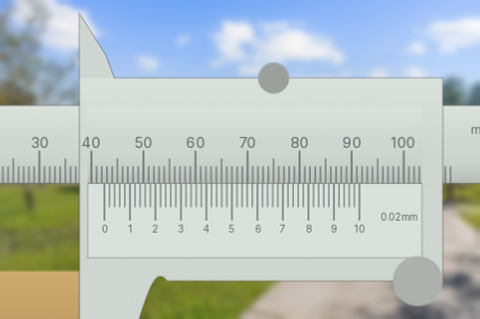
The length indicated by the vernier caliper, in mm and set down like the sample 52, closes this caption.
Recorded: 42.5
